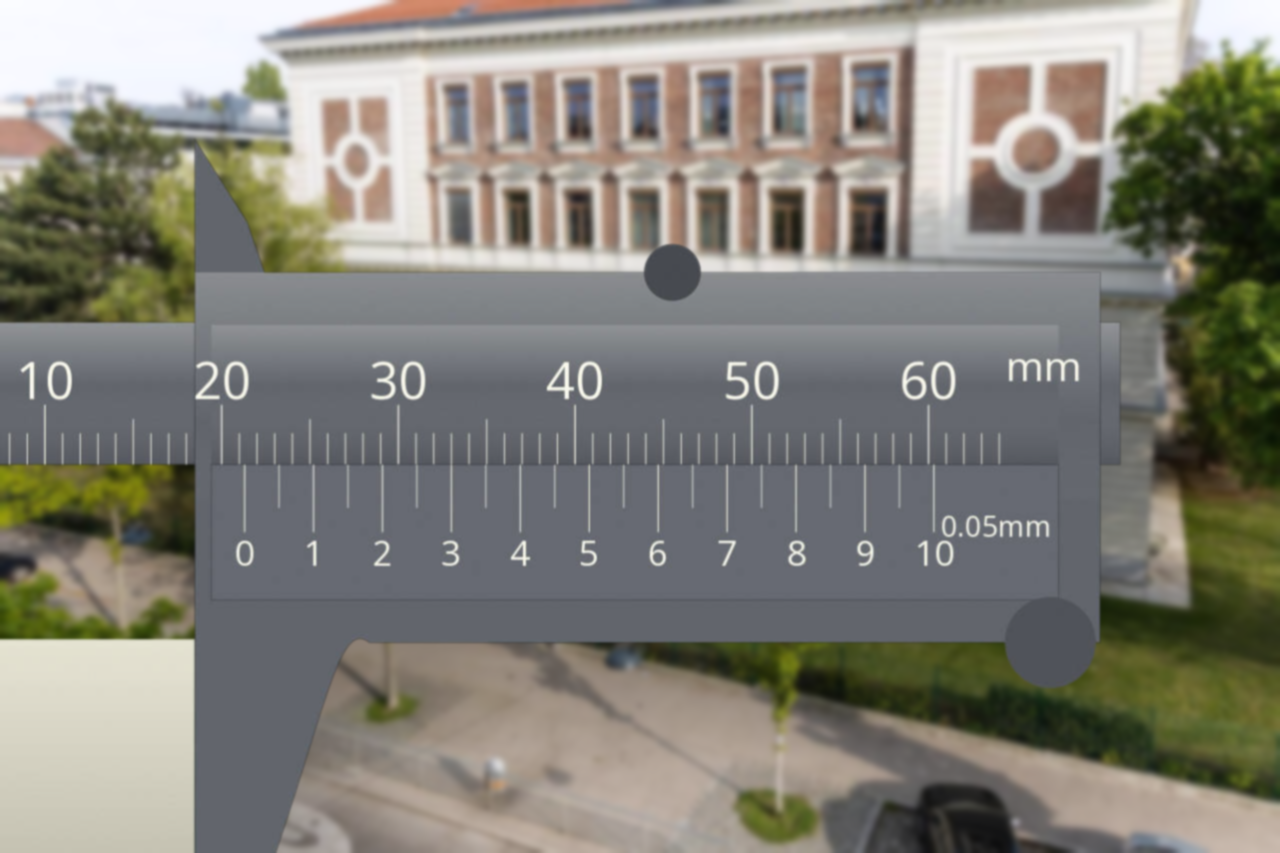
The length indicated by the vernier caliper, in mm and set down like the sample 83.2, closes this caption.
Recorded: 21.3
